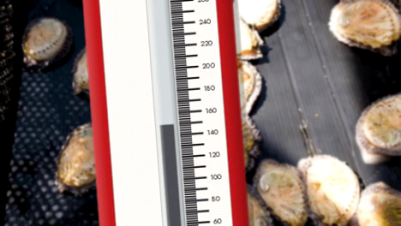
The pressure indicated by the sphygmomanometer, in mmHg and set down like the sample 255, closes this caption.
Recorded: 150
